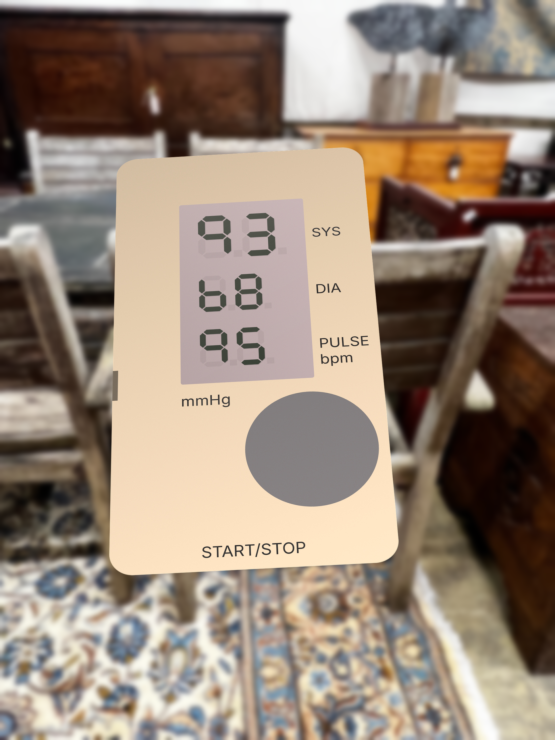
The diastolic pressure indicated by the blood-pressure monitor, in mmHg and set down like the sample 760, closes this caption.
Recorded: 68
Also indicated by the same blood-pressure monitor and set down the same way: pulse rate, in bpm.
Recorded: 95
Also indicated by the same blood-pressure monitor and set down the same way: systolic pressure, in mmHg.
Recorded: 93
